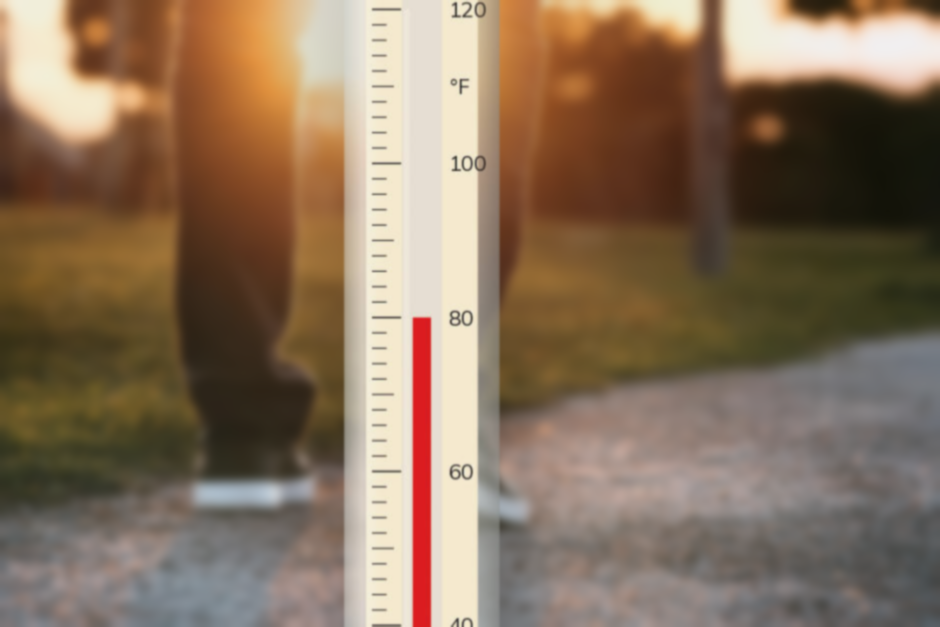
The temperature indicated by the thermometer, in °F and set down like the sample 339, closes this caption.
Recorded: 80
